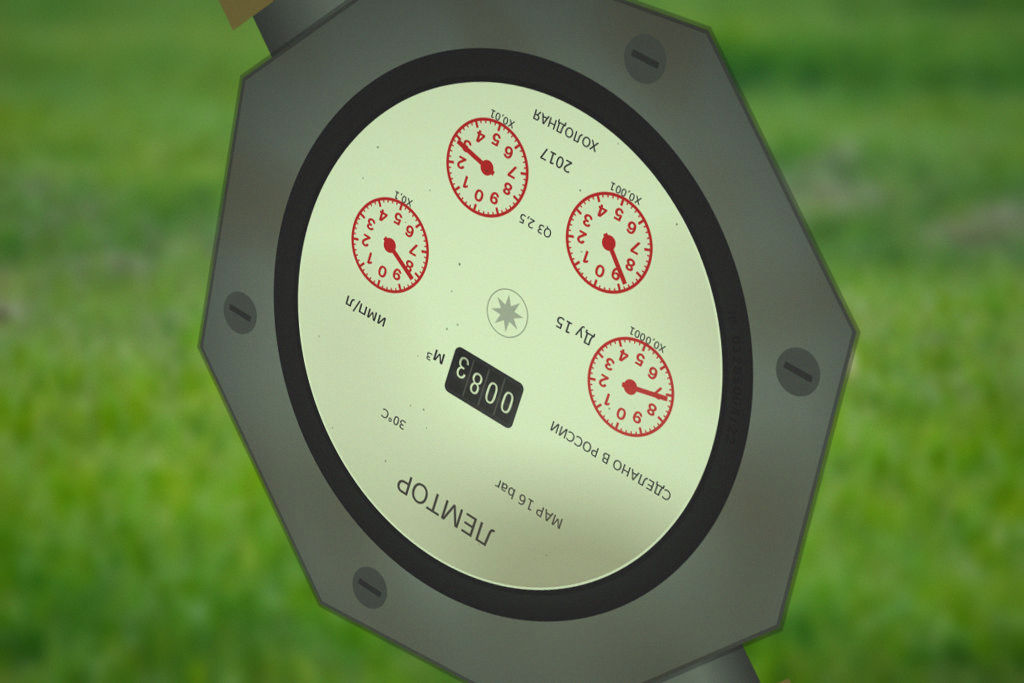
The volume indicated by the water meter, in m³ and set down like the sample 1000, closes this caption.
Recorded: 82.8287
